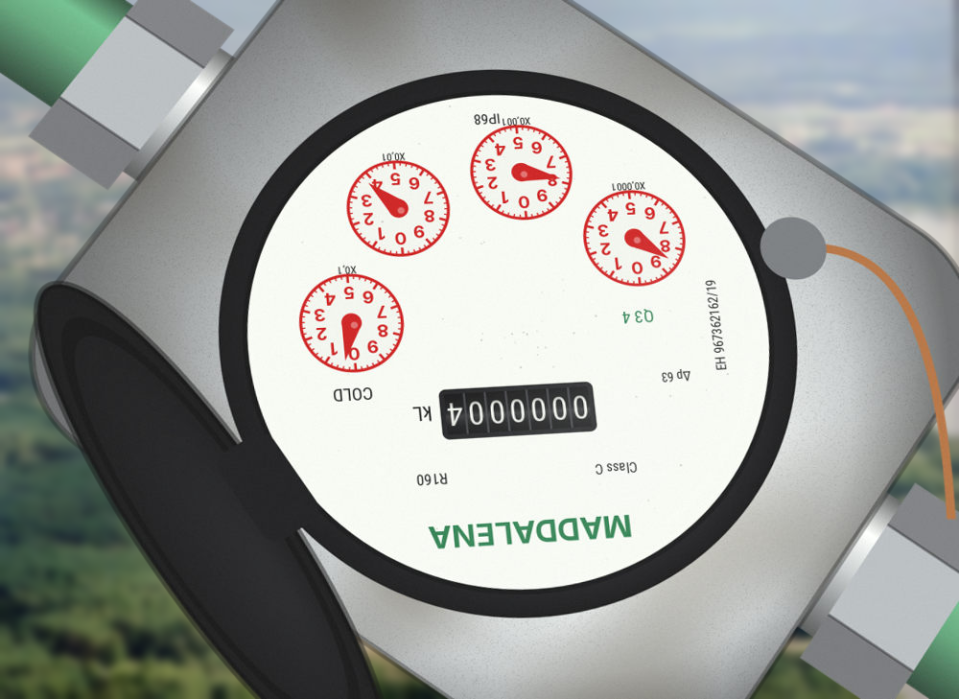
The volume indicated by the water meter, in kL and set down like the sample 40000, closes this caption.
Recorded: 4.0378
